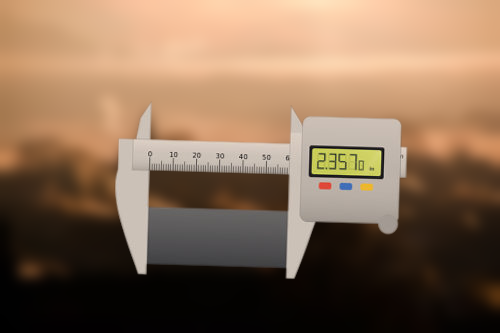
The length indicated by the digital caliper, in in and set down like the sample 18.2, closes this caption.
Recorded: 2.3570
